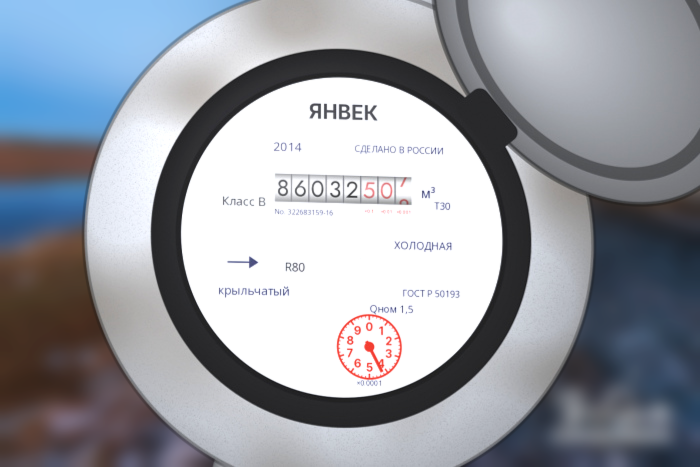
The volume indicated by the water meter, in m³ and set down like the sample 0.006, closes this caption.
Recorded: 86032.5074
